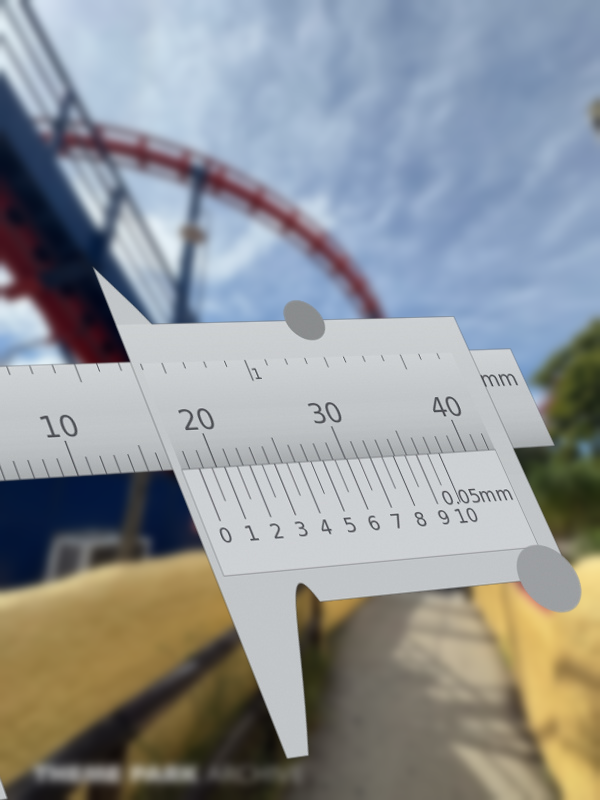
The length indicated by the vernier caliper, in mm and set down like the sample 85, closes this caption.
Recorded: 18.7
